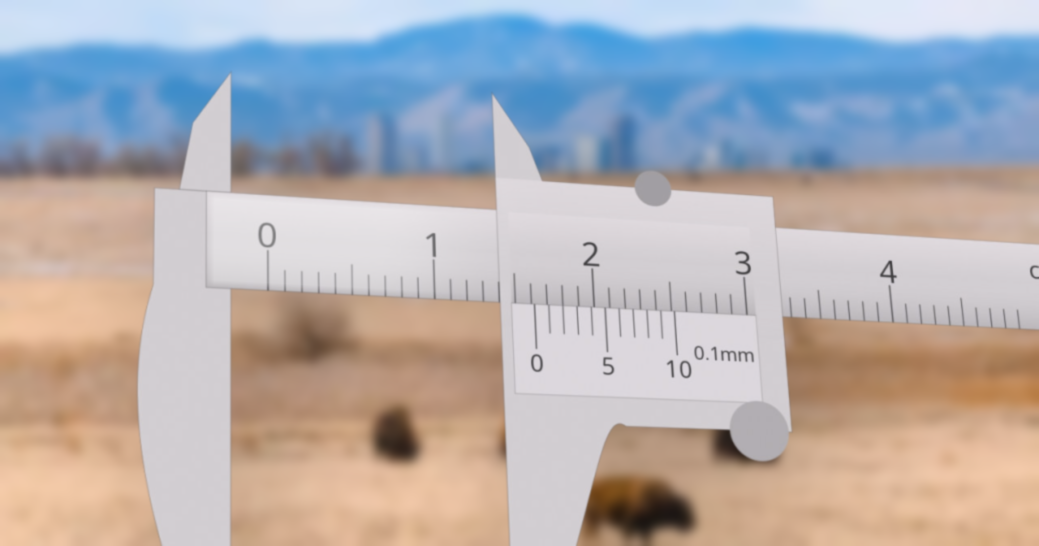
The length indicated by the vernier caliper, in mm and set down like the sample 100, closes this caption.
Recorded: 16.2
